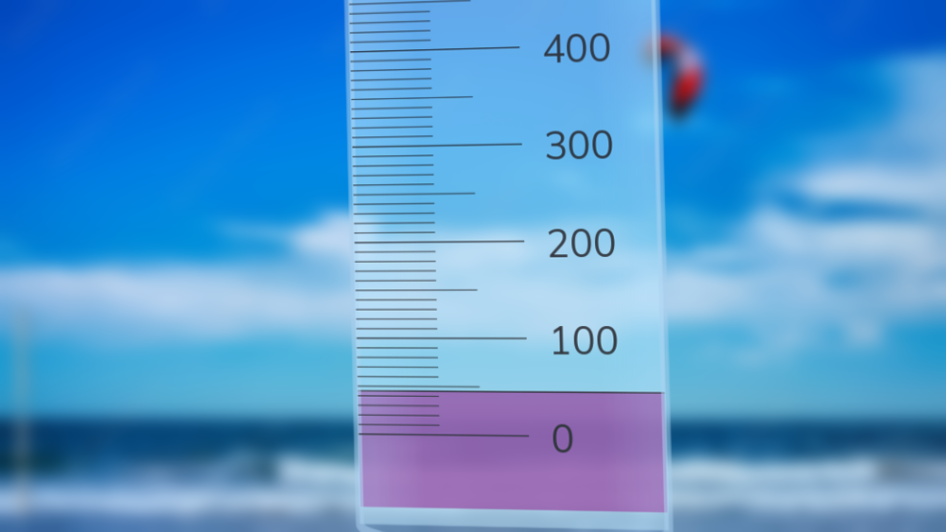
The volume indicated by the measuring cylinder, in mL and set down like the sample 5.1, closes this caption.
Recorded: 45
